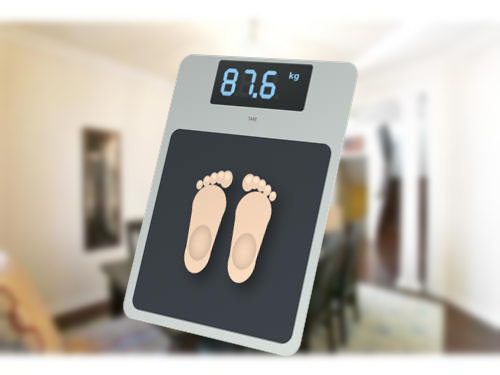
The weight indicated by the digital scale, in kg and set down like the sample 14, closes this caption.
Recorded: 87.6
